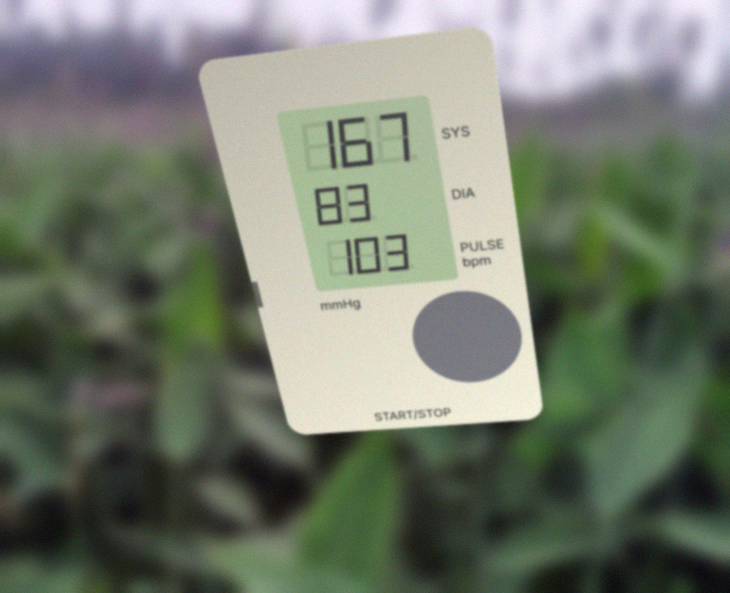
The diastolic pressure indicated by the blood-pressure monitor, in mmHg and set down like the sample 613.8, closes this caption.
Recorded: 83
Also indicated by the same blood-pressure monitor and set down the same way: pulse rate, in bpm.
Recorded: 103
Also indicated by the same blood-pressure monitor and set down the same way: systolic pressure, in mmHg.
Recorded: 167
